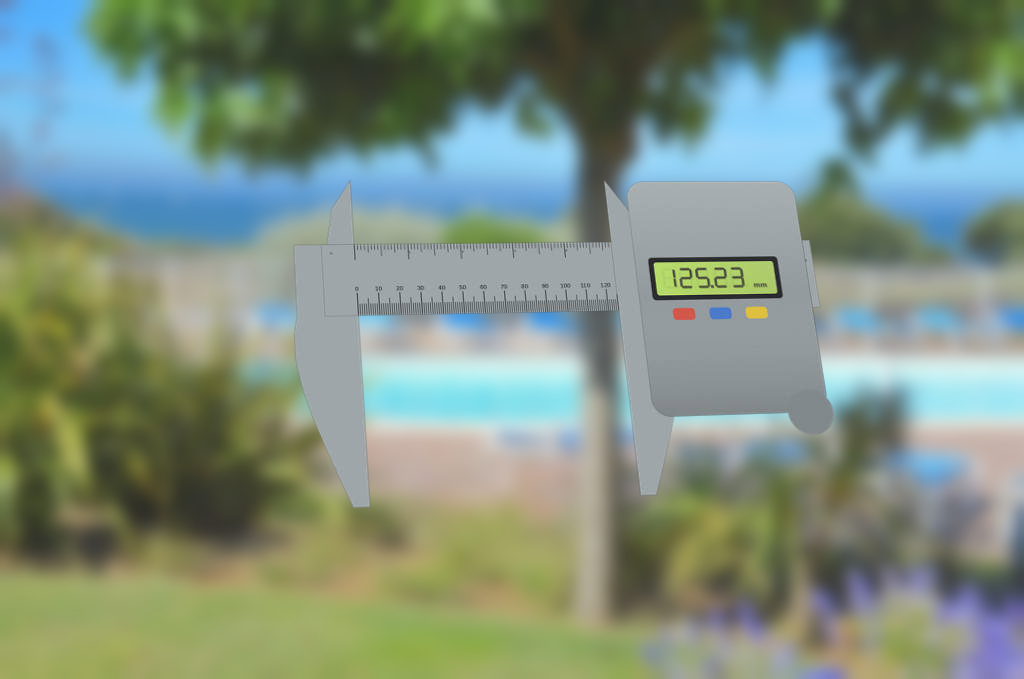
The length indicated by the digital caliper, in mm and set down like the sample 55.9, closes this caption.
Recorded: 125.23
